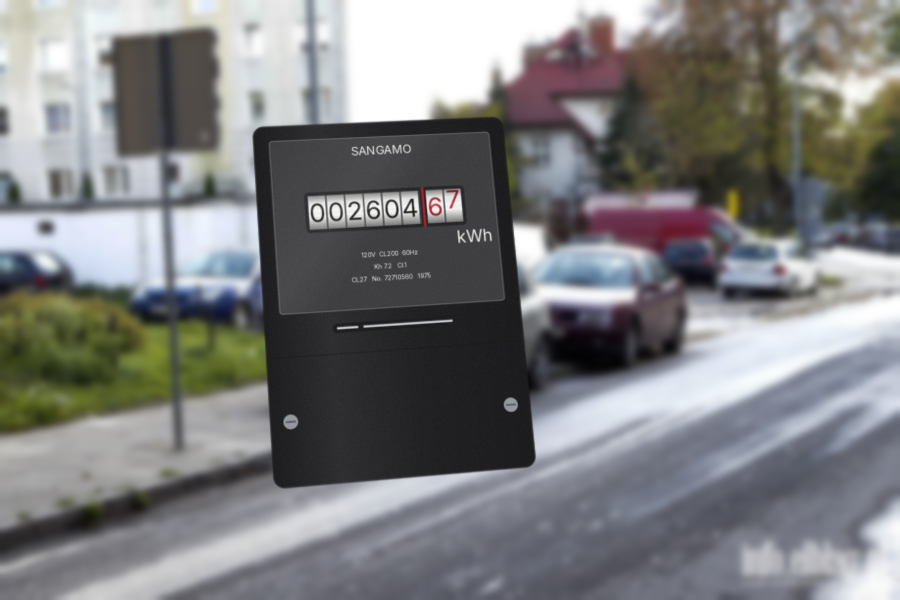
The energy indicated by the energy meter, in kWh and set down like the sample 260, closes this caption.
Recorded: 2604.67
